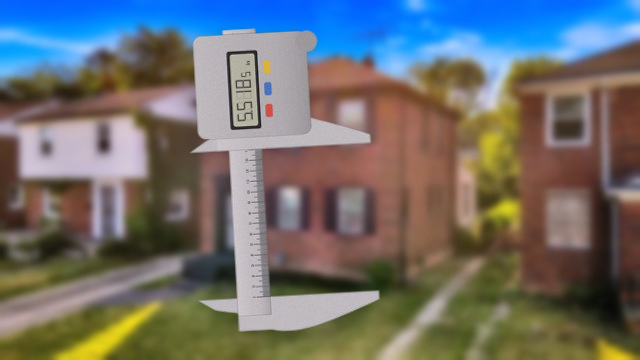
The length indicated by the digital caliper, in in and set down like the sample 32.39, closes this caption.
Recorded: 5.5185
